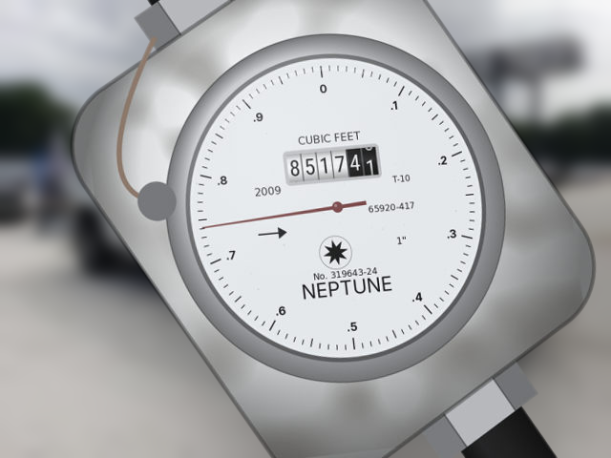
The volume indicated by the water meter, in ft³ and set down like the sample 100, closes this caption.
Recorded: 851740.74
